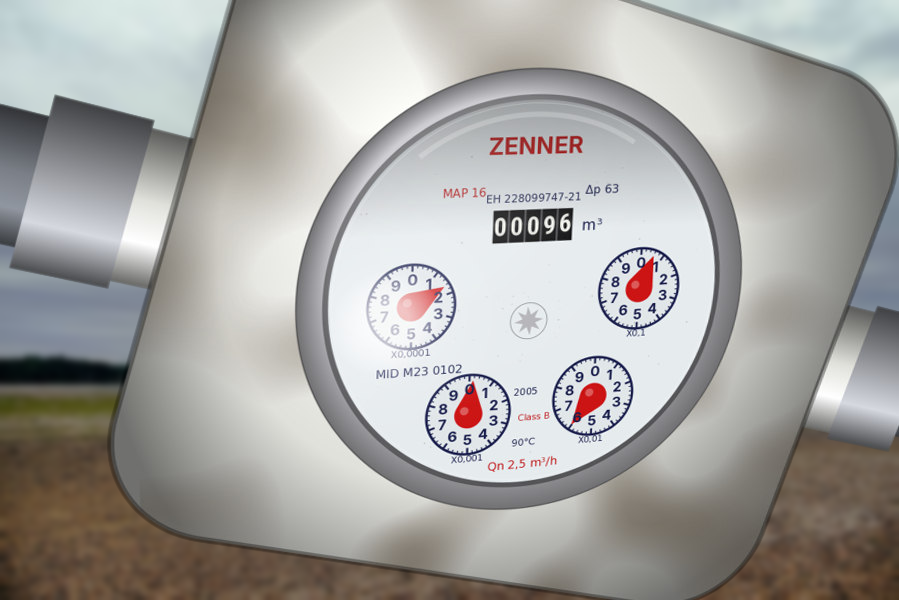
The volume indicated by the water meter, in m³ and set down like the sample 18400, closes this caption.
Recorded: 96.0601
